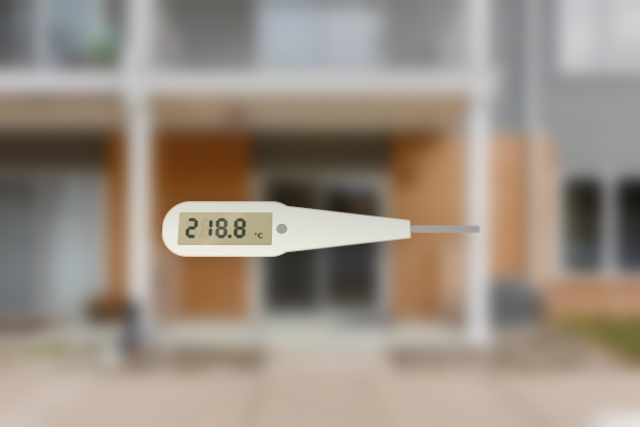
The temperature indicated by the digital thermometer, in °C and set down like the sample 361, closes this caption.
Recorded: 218.8
